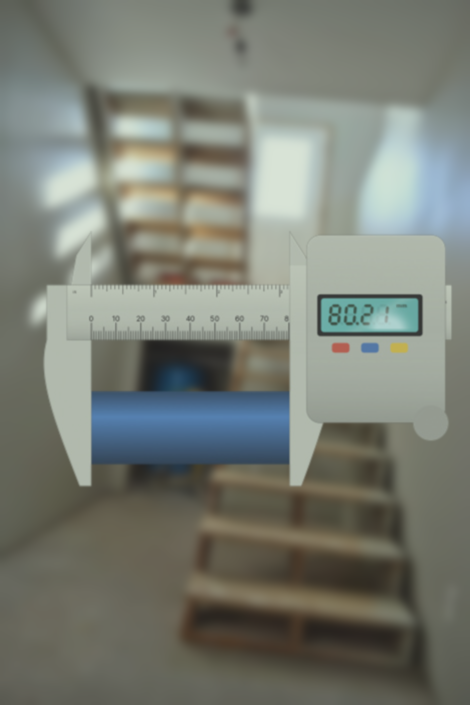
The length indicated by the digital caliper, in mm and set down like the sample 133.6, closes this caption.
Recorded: 80.21
